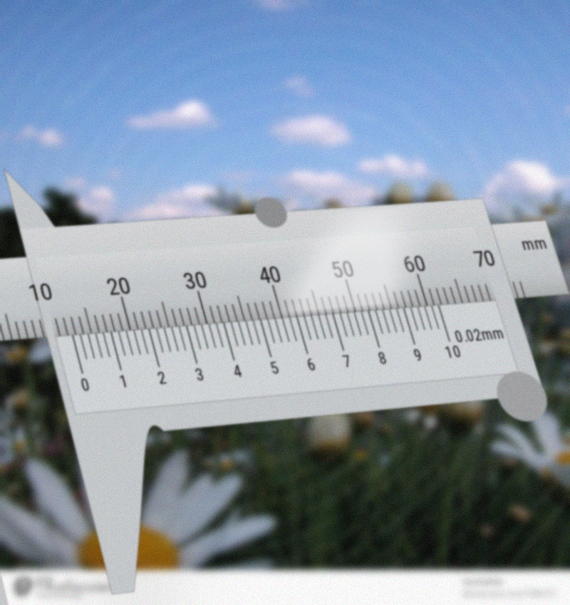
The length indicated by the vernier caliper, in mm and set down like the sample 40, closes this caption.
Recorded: 12.6
